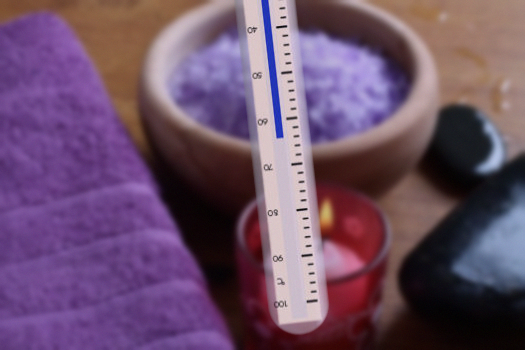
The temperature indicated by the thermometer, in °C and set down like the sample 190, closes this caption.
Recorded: 64
